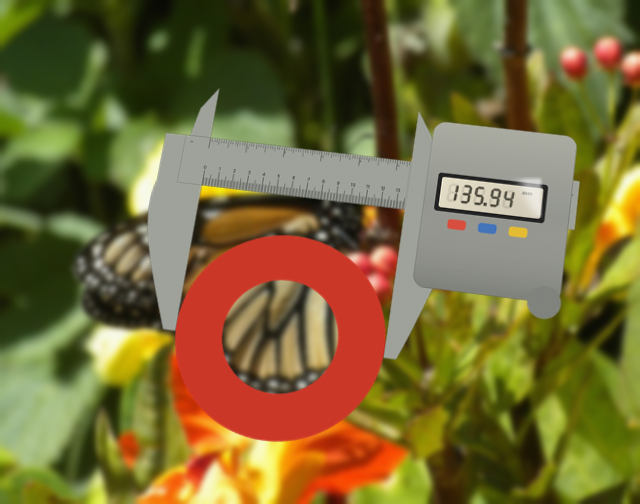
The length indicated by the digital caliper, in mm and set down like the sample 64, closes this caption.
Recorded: 135.94
